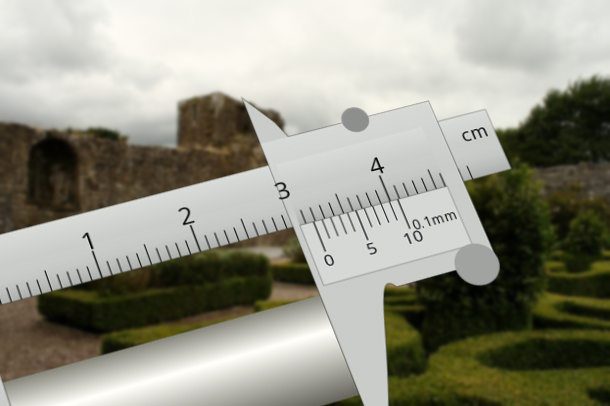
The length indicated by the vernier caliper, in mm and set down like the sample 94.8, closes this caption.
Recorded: 31.8
